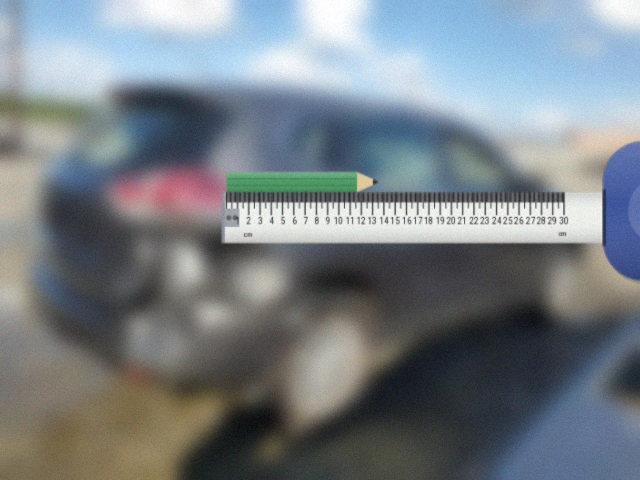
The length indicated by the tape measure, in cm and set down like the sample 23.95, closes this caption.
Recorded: 13.5
